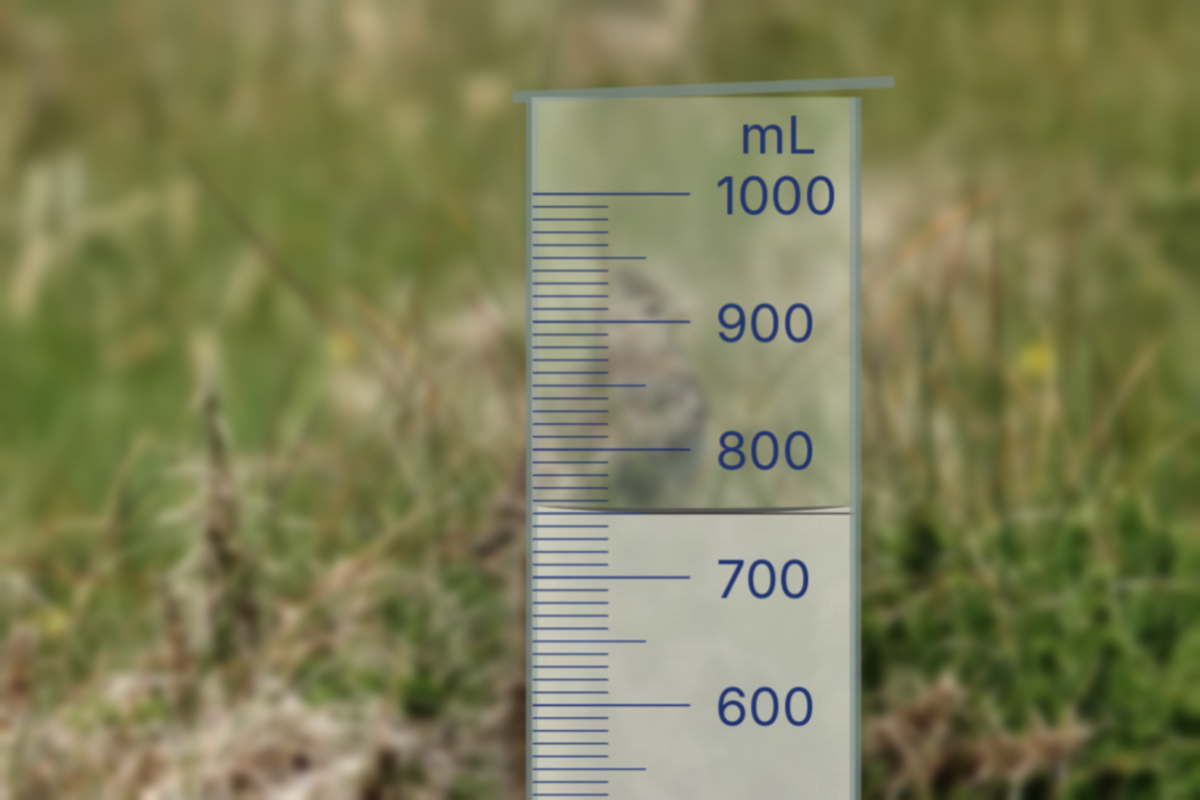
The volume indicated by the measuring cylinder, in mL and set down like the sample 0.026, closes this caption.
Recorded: 750
